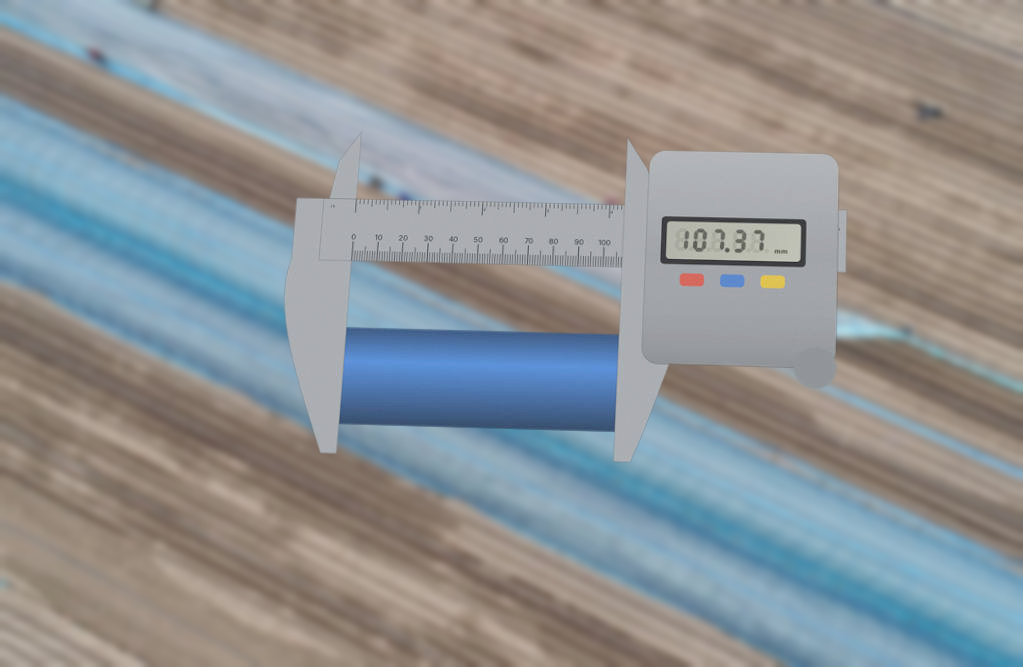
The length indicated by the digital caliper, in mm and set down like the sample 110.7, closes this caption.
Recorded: 107.37
